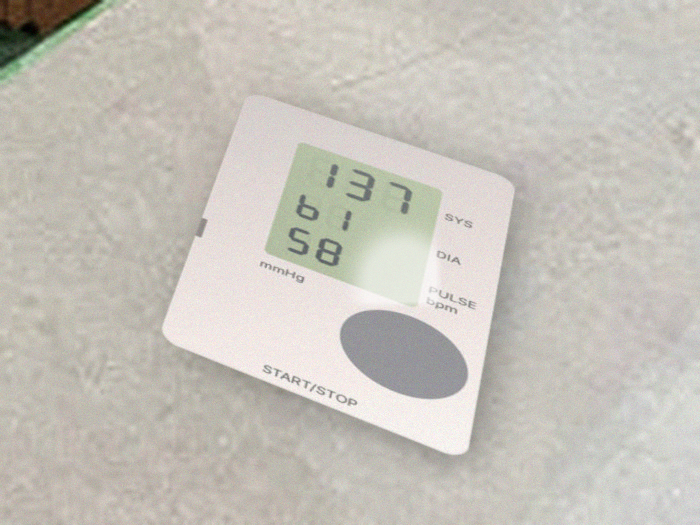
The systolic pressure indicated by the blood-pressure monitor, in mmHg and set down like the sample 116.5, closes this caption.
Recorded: 137
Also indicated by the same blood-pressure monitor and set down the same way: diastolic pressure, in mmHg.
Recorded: 61
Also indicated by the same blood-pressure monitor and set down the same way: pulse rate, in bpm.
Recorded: 58
